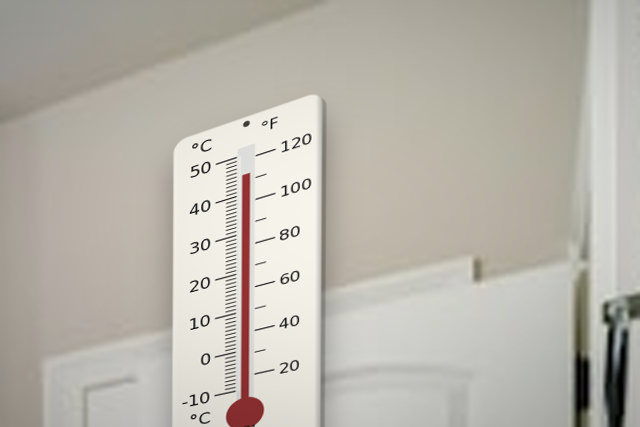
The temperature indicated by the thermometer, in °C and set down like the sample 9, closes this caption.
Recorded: 45
